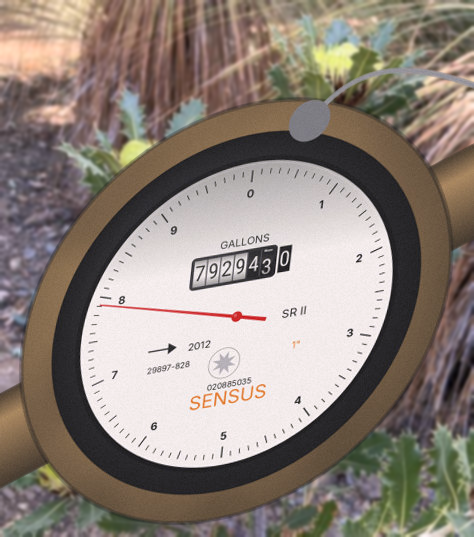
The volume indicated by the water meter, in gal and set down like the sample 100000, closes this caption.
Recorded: 7929427.9
